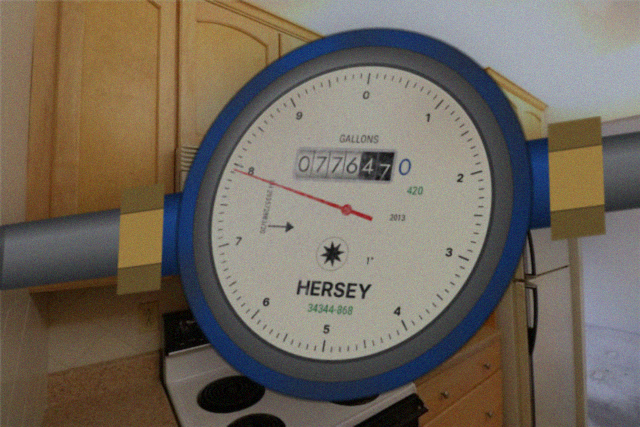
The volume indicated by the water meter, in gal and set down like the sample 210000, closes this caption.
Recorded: 776467.9
